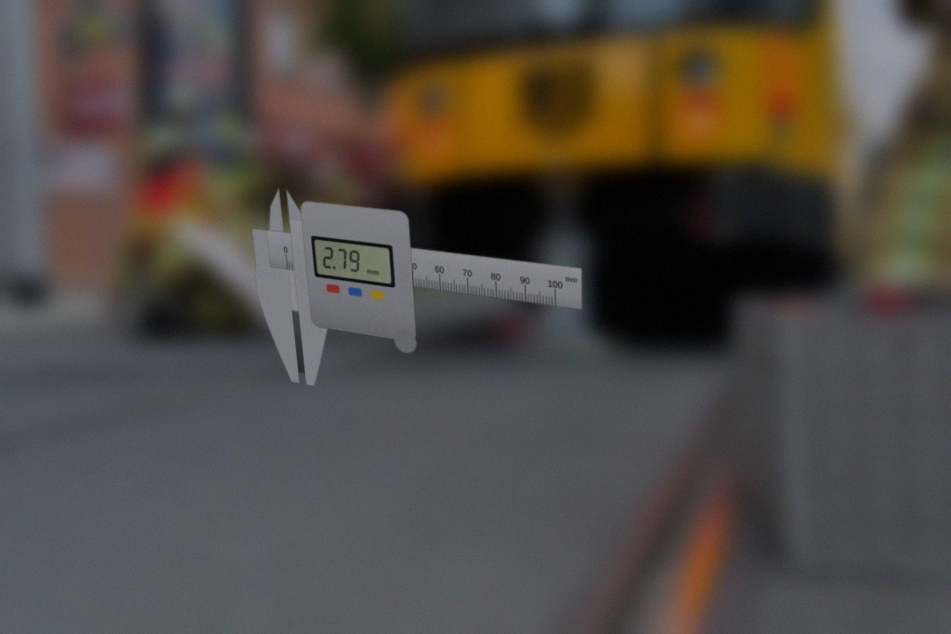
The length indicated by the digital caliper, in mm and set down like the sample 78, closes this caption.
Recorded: 2.79
